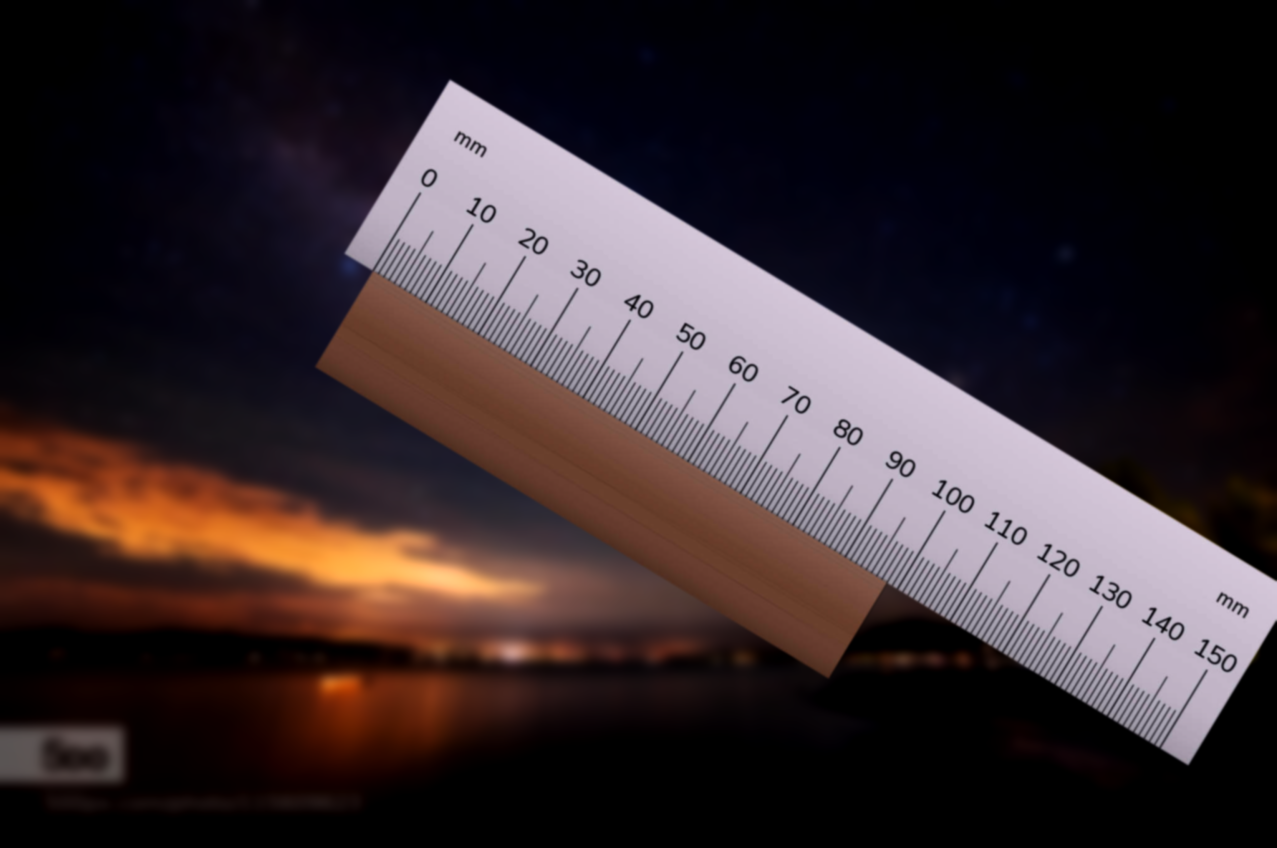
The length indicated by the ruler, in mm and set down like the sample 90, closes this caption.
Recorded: 98
